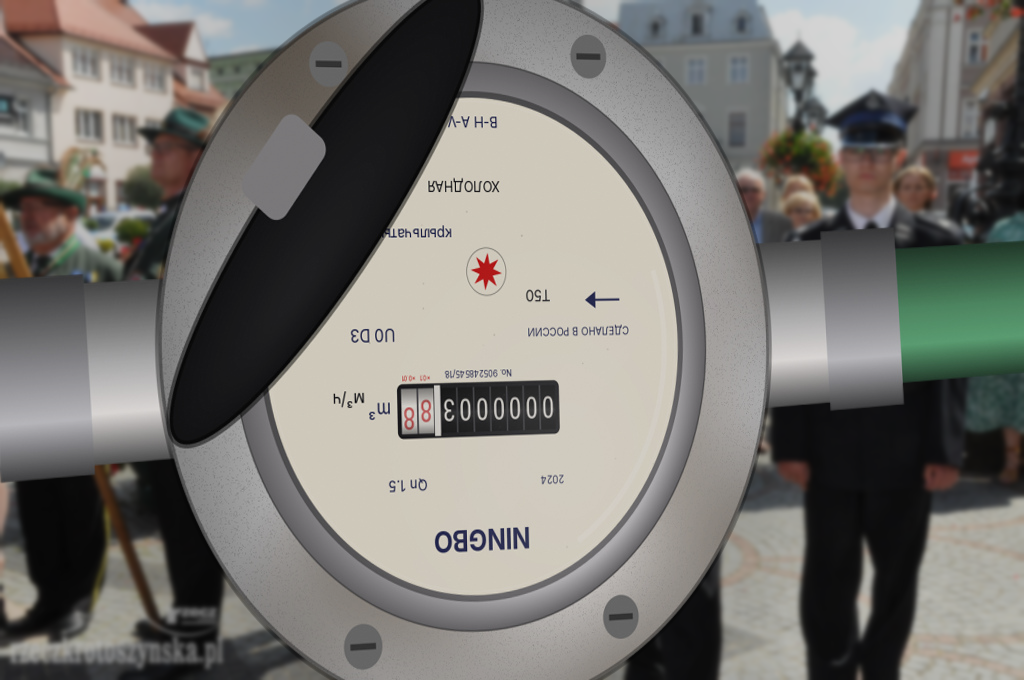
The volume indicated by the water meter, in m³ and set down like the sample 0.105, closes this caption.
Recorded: 3.88
